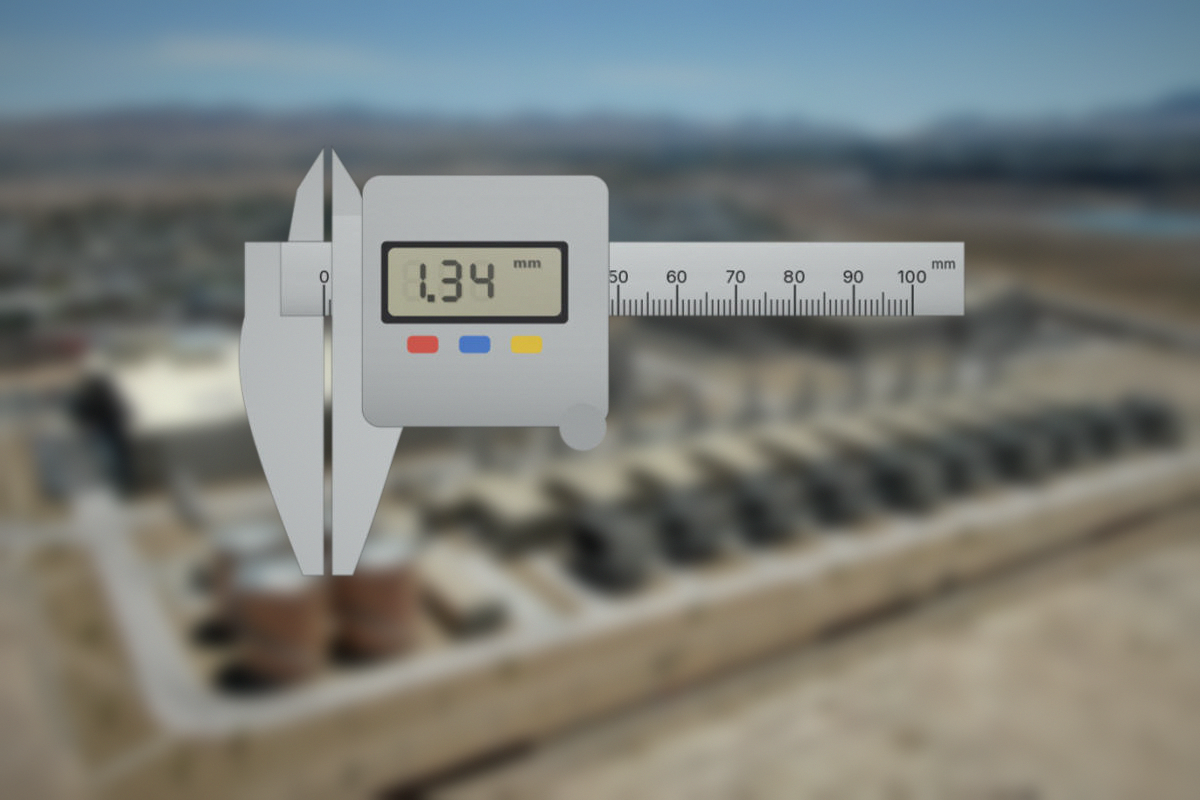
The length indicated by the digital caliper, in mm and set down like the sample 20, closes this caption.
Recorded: 1.34
